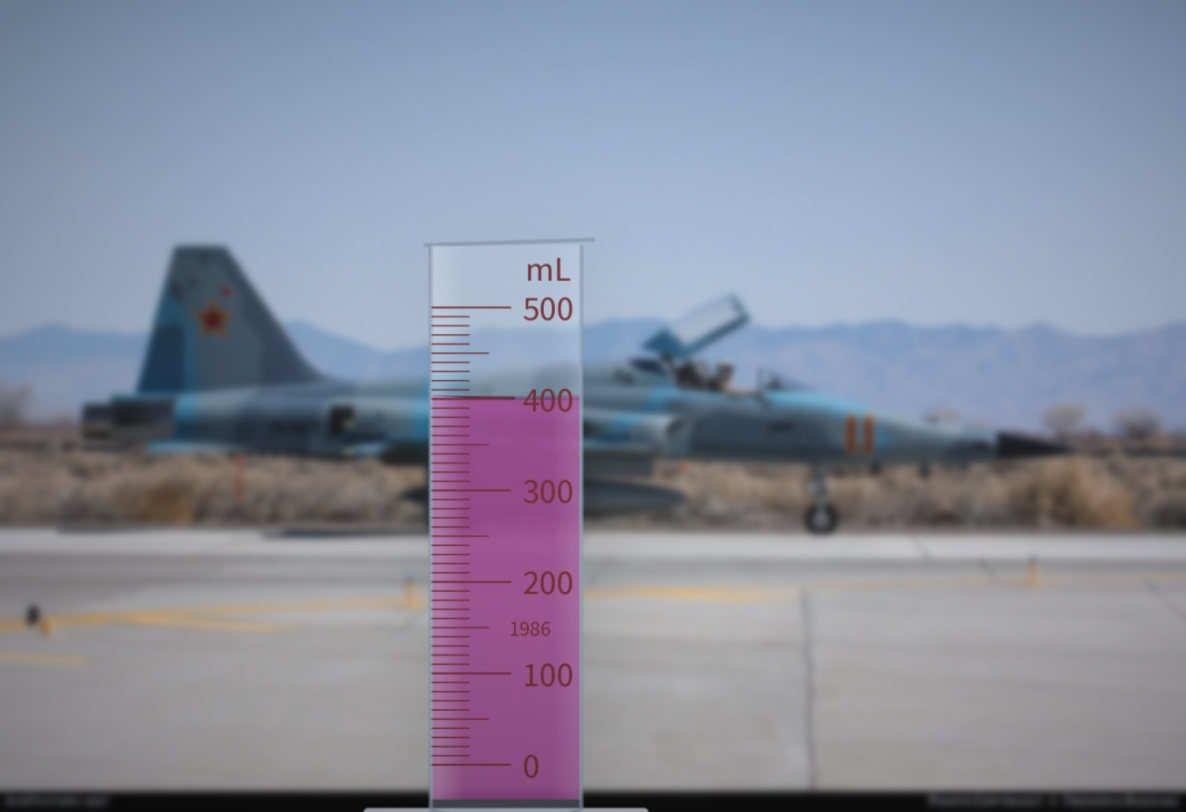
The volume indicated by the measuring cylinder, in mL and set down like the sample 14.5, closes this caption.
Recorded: 400
